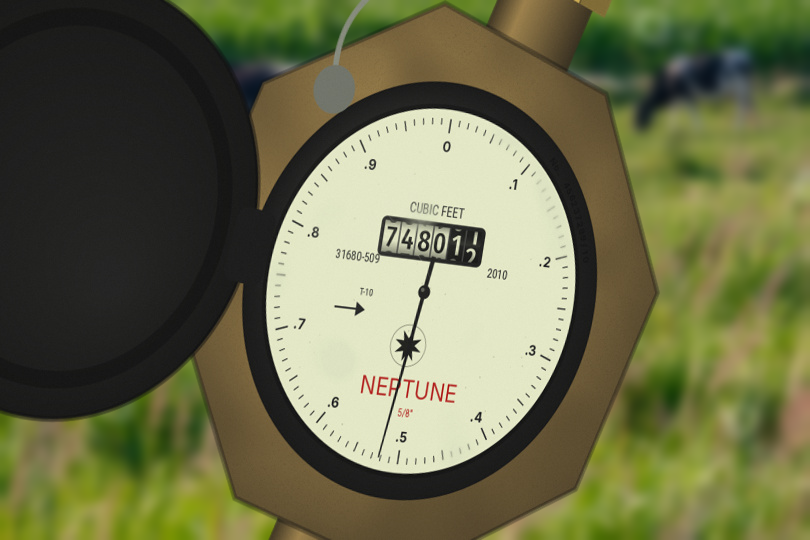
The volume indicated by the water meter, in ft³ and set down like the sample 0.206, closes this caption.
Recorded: 748011.52
